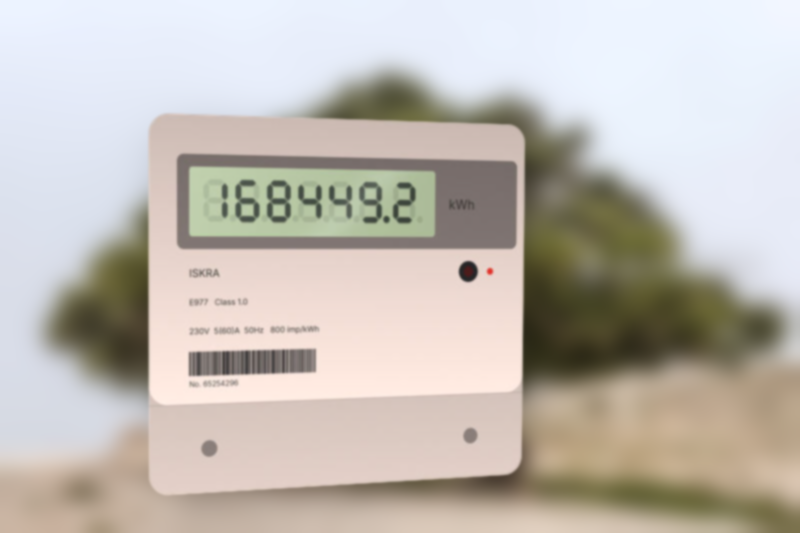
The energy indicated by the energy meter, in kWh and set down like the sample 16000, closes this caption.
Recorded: 168449.2
